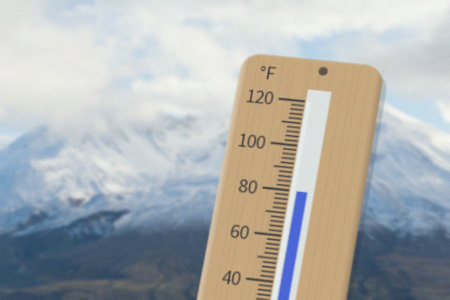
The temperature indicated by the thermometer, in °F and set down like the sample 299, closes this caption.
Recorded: 80
